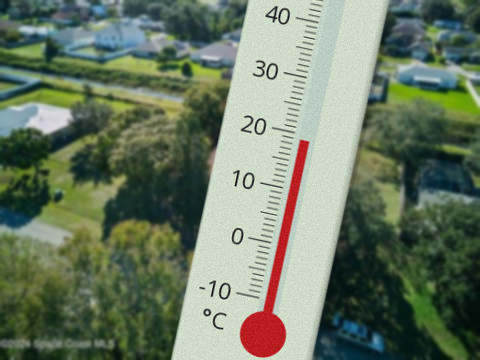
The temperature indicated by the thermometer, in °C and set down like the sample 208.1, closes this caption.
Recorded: 19
